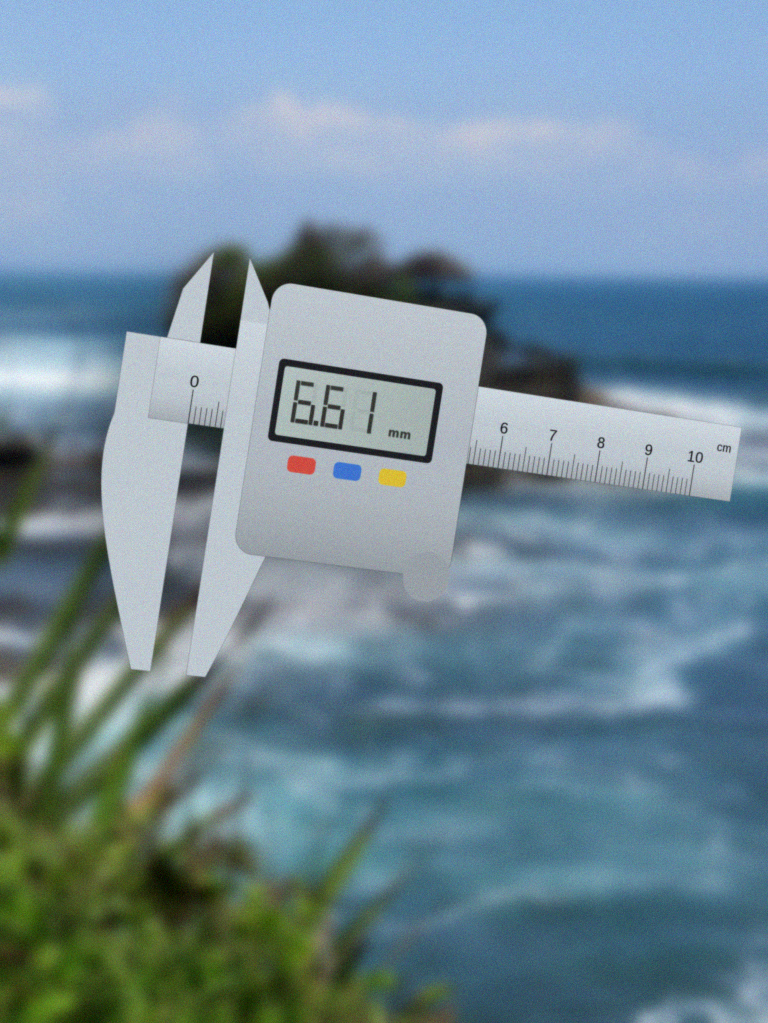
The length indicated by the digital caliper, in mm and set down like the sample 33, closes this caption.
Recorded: 6.61
